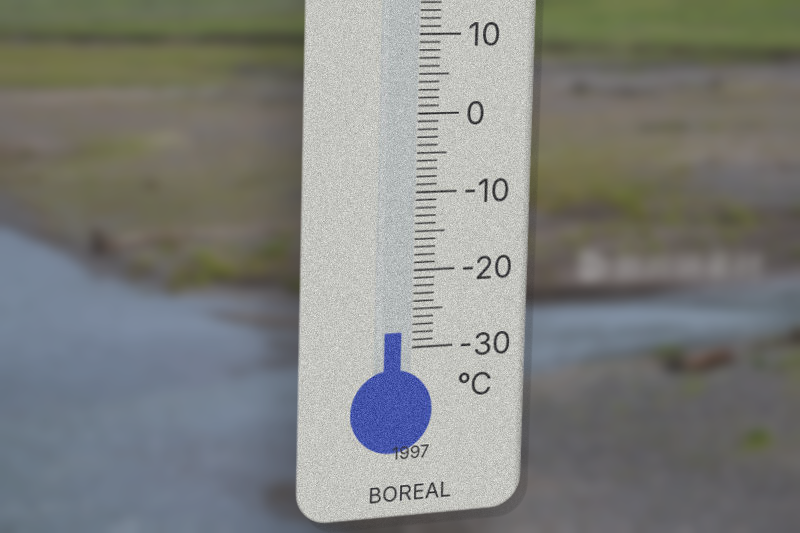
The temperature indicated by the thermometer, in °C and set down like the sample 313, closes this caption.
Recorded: -28
